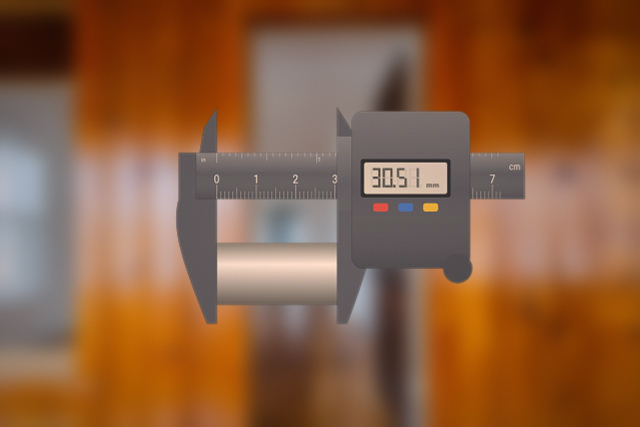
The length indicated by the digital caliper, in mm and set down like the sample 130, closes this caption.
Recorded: 30.51
